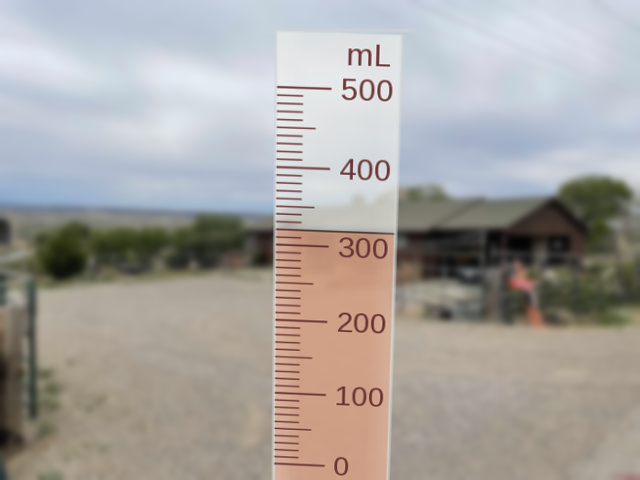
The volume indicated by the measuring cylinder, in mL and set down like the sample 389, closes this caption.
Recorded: 320
